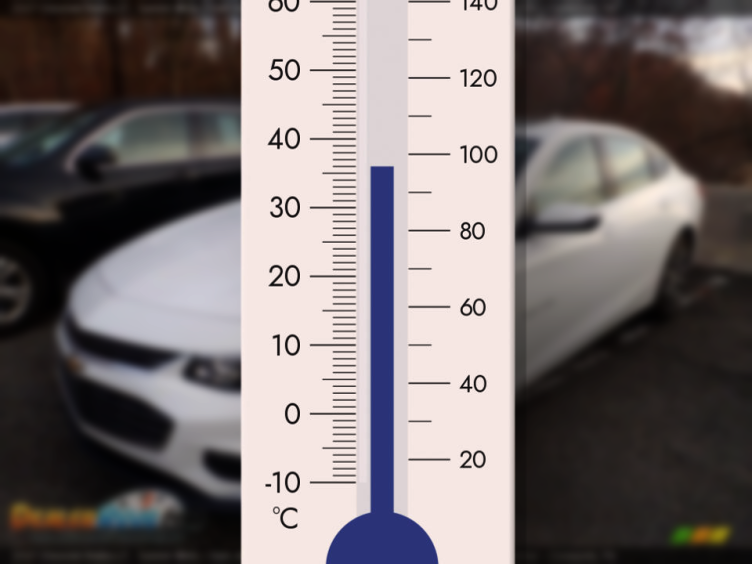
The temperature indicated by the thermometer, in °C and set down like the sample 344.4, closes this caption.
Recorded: 36
